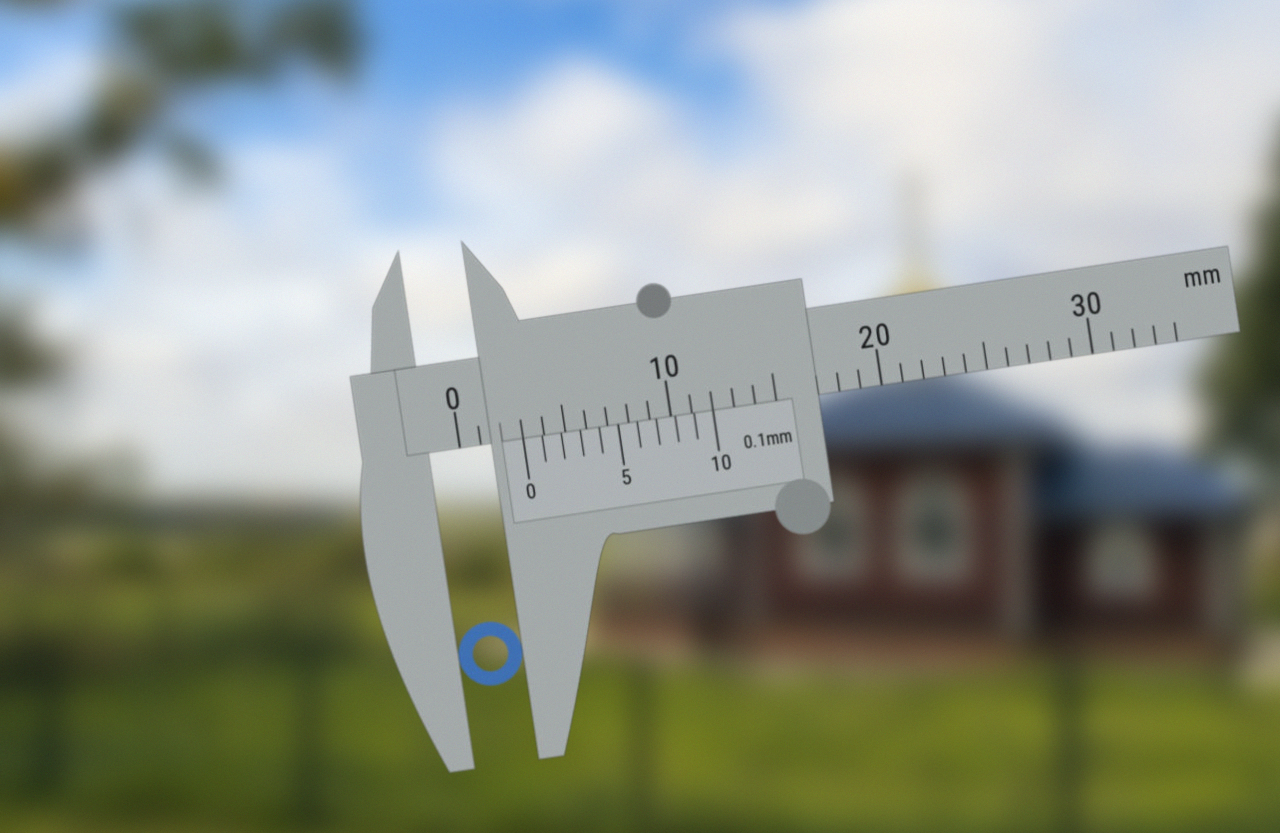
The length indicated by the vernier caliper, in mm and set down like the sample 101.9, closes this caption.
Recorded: 3.0
